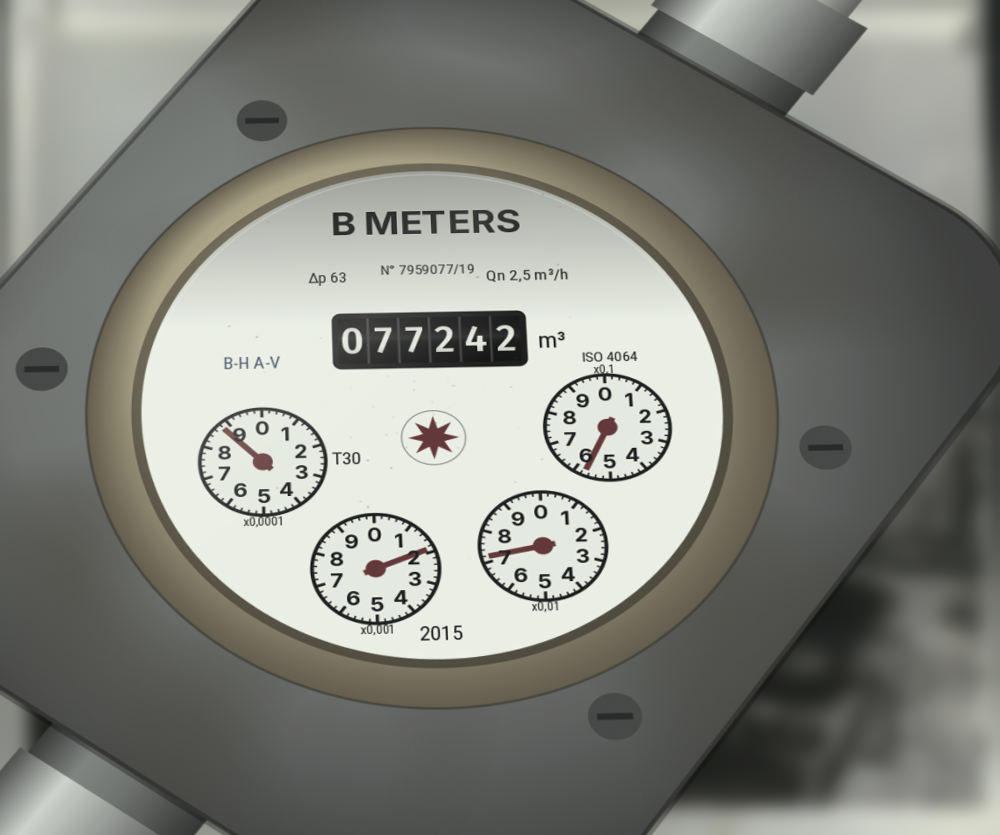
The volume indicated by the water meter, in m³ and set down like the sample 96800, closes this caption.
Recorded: 77242.5718
